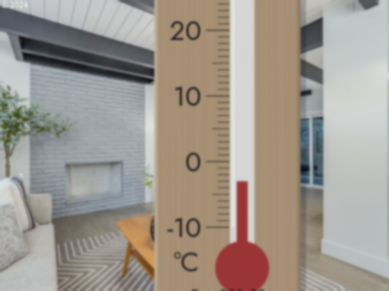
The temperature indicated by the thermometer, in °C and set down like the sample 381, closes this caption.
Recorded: -3
